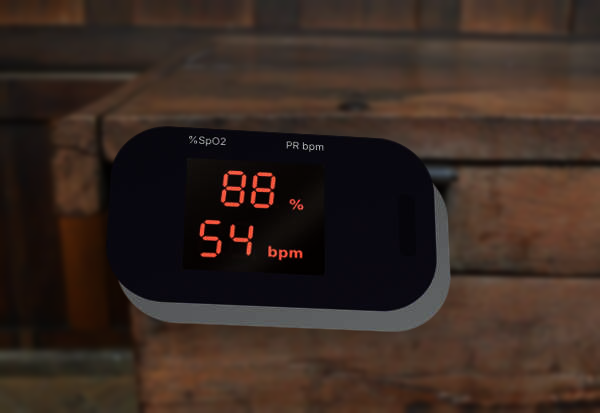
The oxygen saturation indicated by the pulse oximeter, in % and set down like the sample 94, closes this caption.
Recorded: 88
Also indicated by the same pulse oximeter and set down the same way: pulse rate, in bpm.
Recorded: 54
